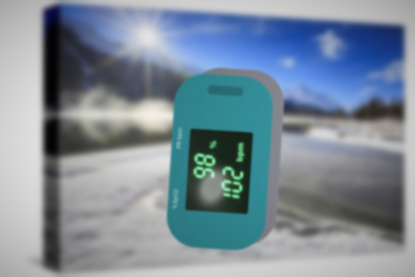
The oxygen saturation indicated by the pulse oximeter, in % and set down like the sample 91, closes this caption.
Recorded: 98
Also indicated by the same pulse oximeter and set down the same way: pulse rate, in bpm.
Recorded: 102
